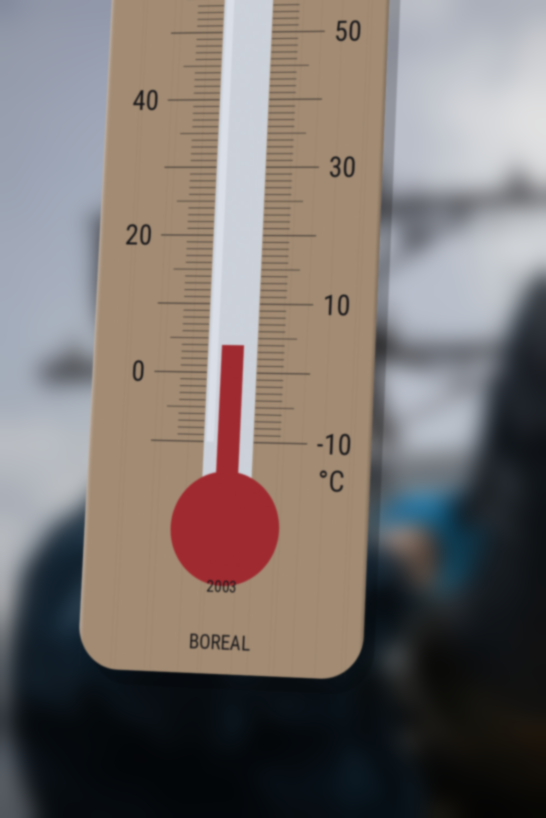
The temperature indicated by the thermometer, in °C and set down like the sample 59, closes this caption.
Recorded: 4
